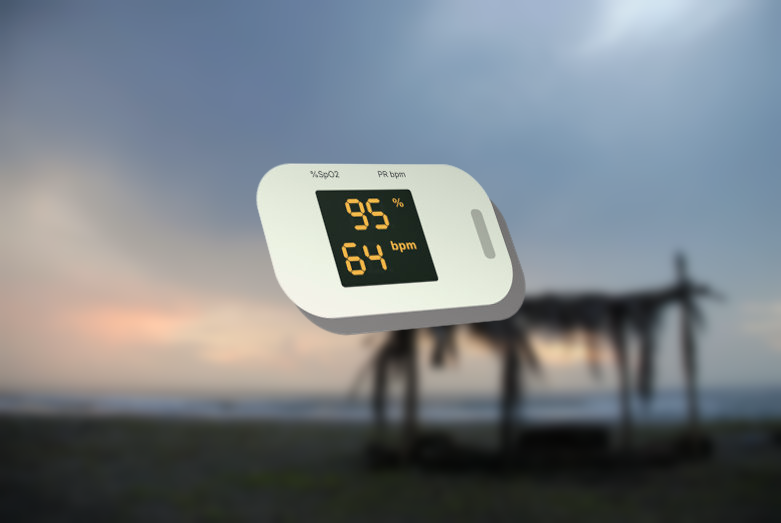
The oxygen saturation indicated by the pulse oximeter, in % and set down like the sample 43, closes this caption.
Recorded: 95
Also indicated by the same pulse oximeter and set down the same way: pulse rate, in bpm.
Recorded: 64
